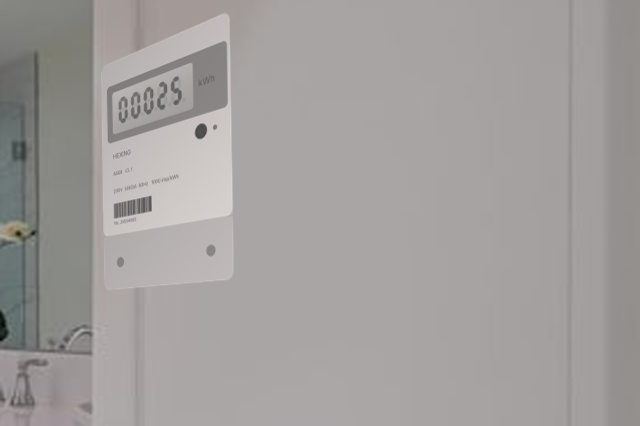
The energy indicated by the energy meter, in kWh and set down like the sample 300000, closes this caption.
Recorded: 25
